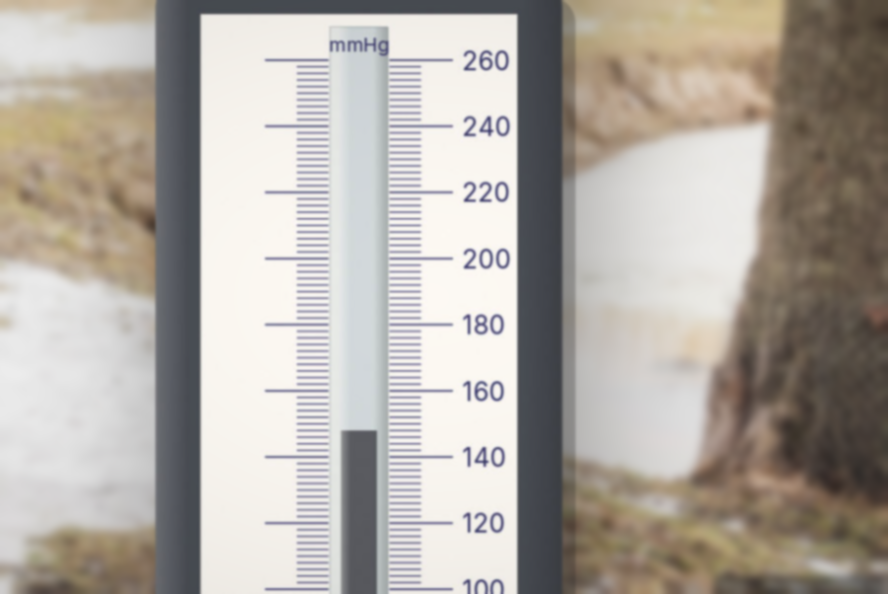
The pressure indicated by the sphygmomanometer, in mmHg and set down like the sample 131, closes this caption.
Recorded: 148
